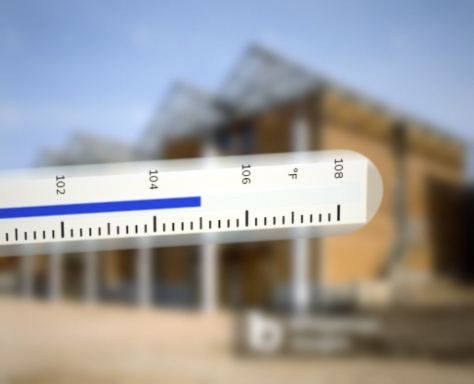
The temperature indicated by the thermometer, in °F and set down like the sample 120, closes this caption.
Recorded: 105
